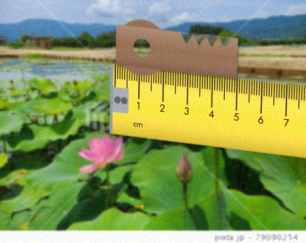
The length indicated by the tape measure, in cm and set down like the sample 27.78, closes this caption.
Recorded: 5
